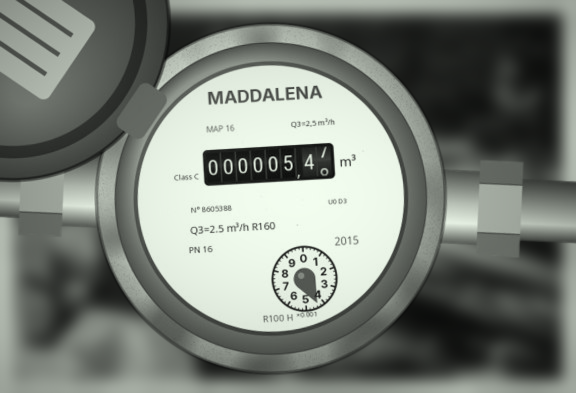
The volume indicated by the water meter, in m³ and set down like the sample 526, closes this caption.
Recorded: 5.474
